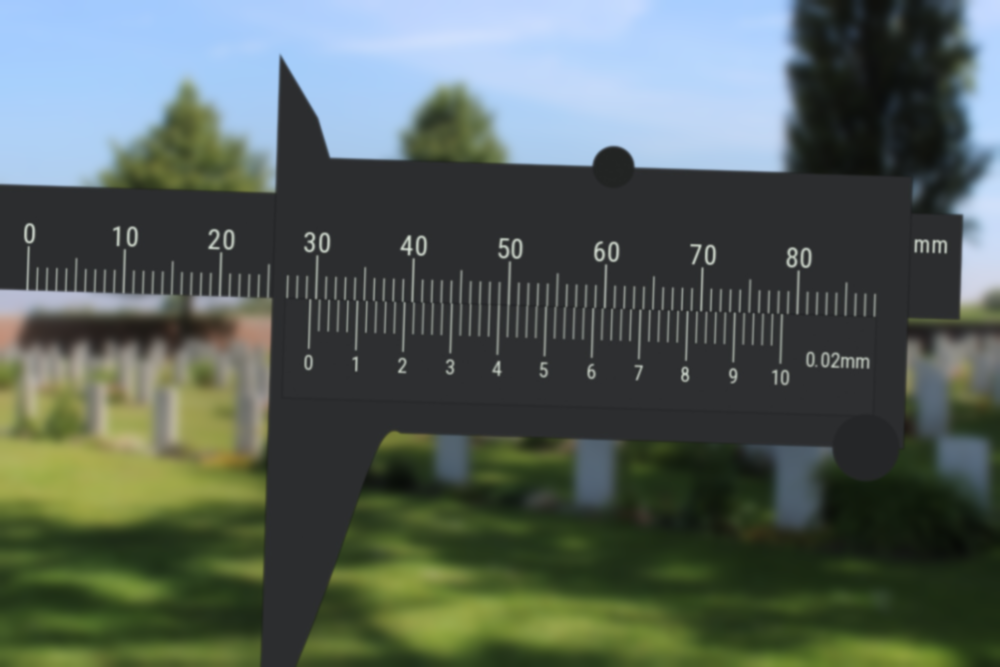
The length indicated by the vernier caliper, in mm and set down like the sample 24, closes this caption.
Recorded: 29.4
